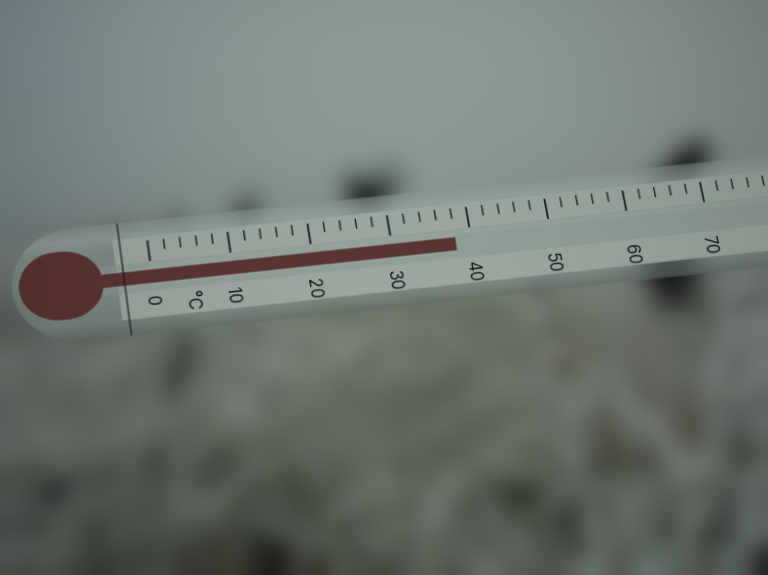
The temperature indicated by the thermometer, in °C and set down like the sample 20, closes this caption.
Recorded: 38
